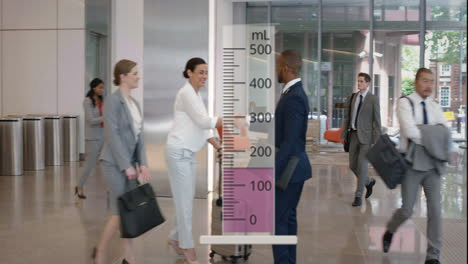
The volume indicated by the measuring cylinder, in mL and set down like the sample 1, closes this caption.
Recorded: 150
